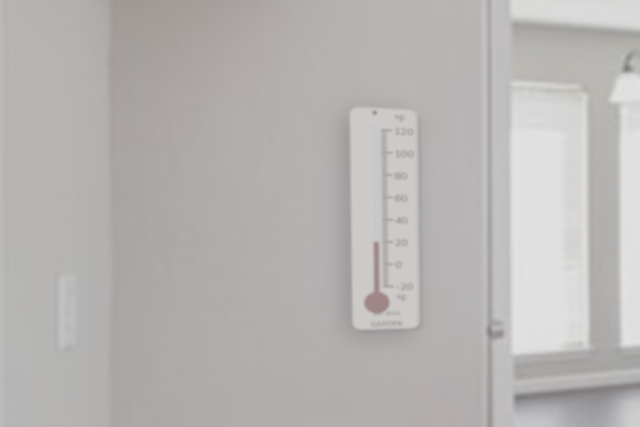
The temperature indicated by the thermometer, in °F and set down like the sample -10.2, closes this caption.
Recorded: 20
